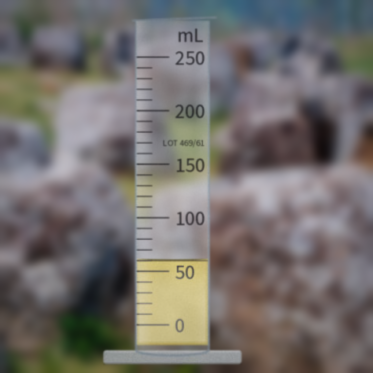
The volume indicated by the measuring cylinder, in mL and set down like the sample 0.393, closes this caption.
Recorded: 60
